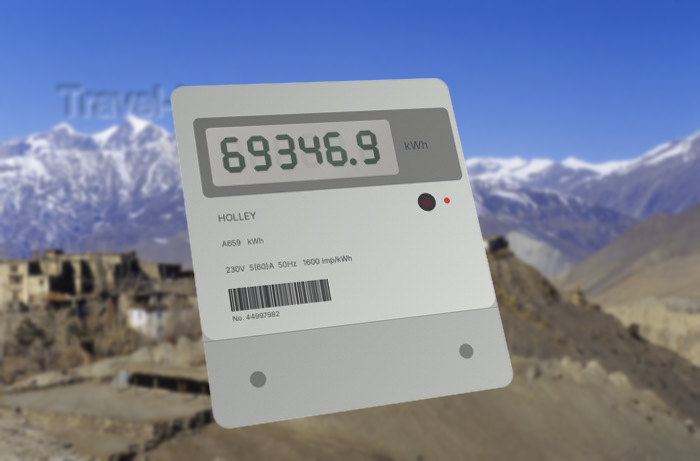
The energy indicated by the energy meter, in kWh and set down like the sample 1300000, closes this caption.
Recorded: 69346.9
